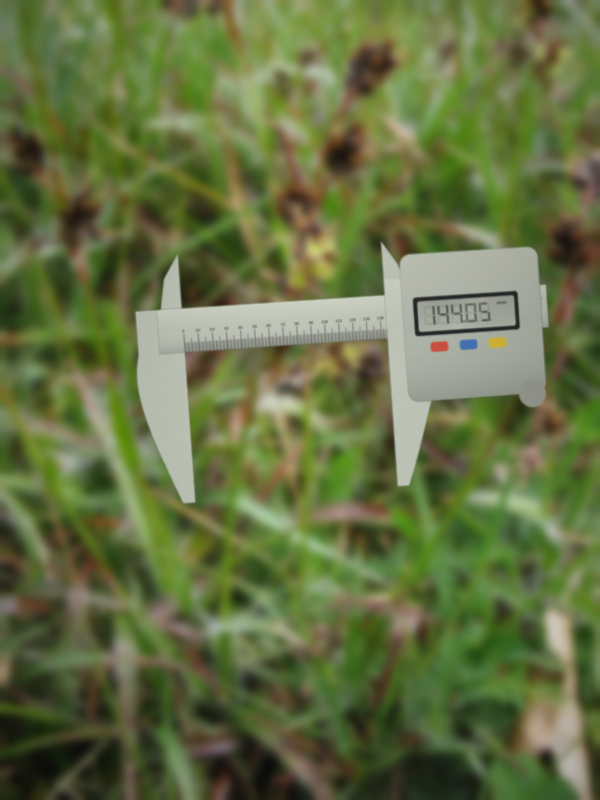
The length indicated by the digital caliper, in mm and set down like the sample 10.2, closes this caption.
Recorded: 144.05
